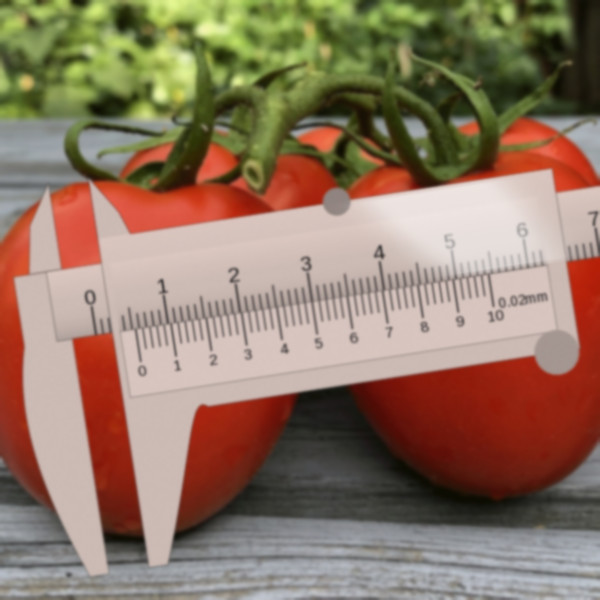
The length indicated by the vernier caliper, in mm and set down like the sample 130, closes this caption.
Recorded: 5.5
